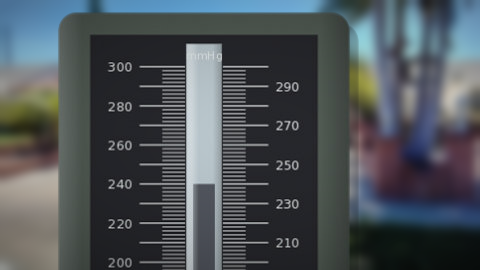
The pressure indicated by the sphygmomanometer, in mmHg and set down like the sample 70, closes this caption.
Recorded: 240
